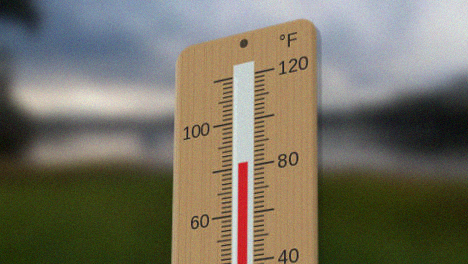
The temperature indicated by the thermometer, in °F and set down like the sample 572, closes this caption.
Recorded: 82
